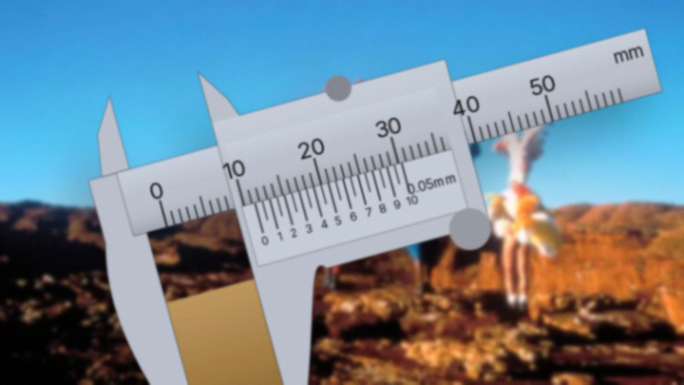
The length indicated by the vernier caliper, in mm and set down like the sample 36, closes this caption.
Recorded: 11.4
